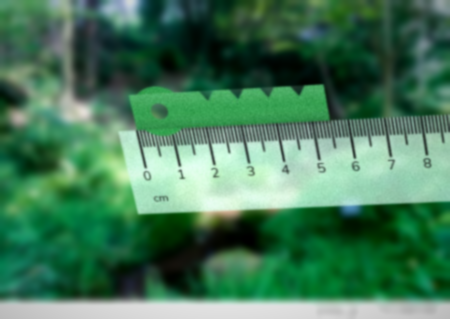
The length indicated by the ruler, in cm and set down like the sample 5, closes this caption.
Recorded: 5.5
